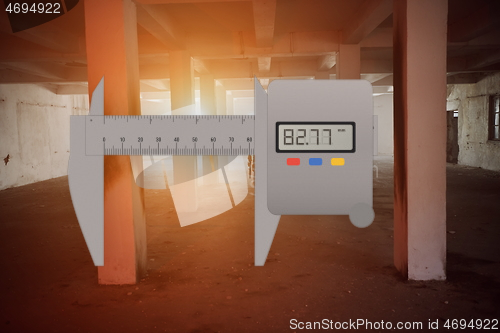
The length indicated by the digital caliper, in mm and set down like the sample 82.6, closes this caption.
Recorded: 82.77
